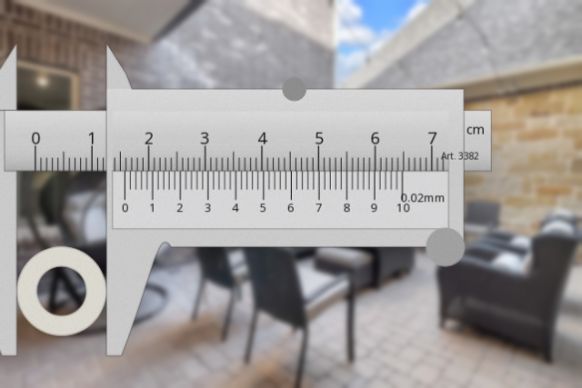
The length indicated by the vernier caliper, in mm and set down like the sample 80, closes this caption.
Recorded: 15.8
